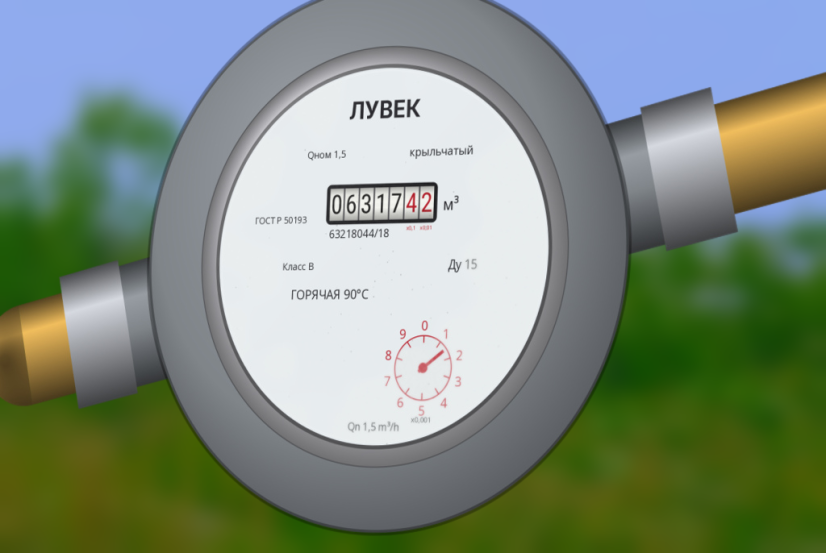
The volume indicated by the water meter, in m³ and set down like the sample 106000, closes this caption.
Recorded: 6317.421
